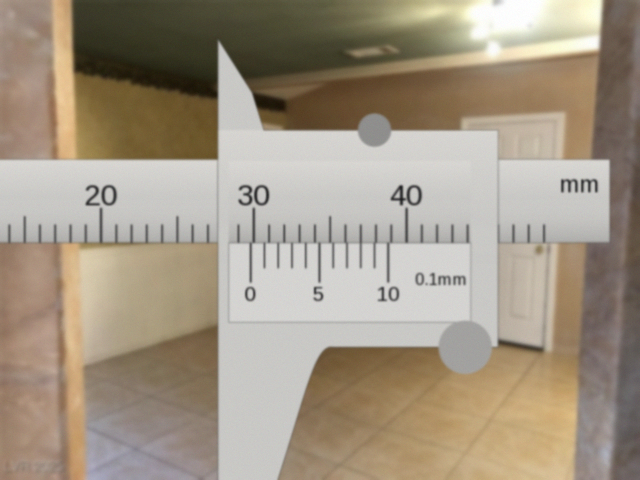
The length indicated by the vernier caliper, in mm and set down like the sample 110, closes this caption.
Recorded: 29.8
